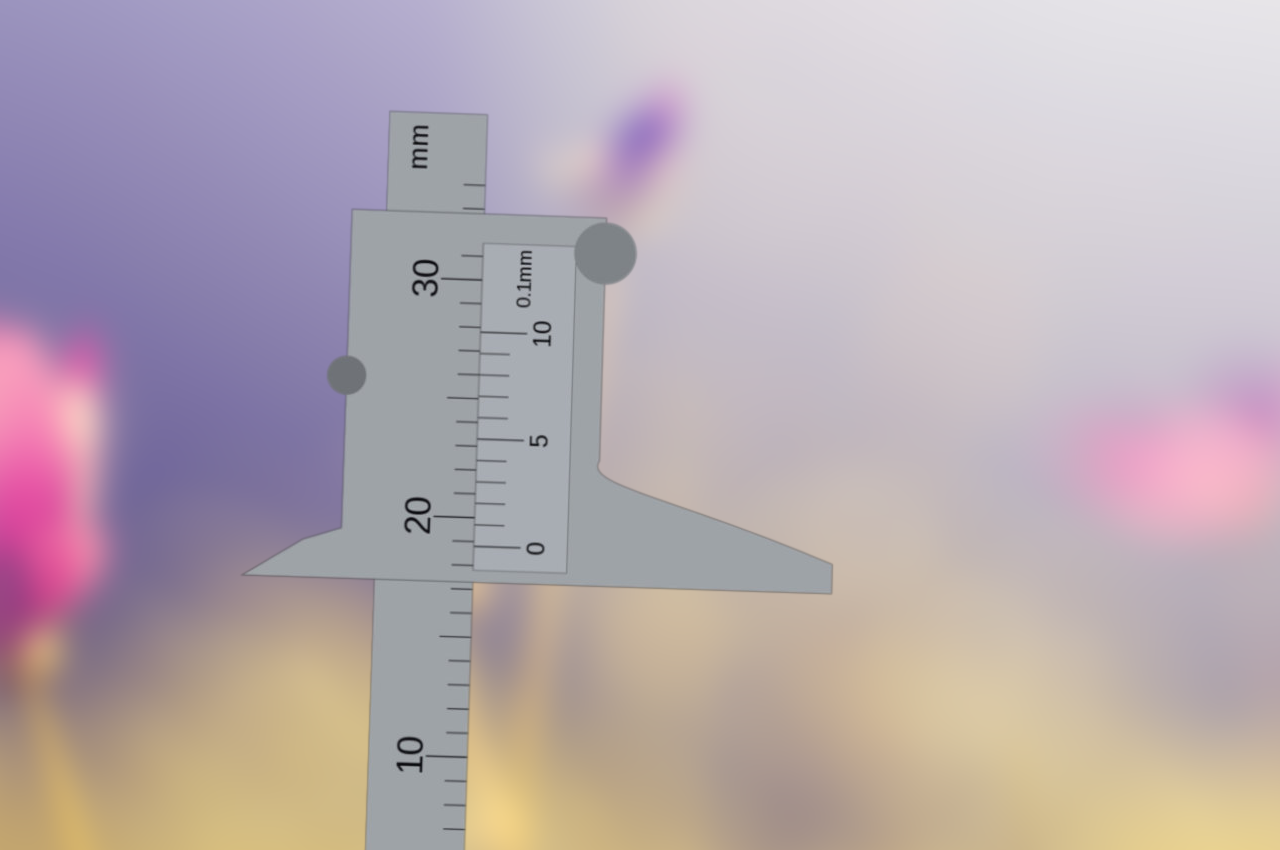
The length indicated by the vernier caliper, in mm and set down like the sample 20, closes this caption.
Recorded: 18.8
